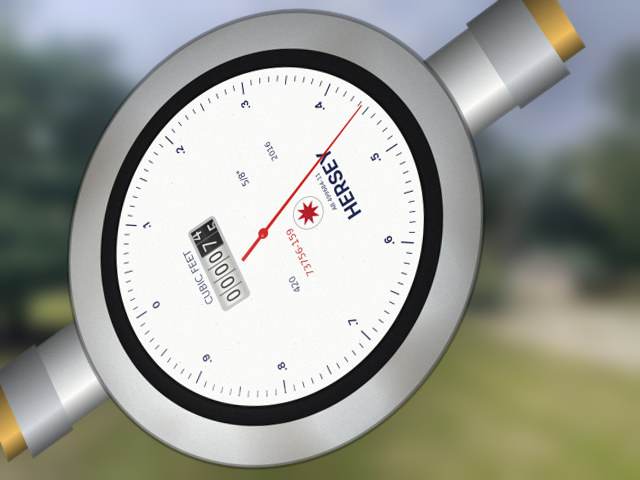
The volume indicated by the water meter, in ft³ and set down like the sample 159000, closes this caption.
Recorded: 74.44
